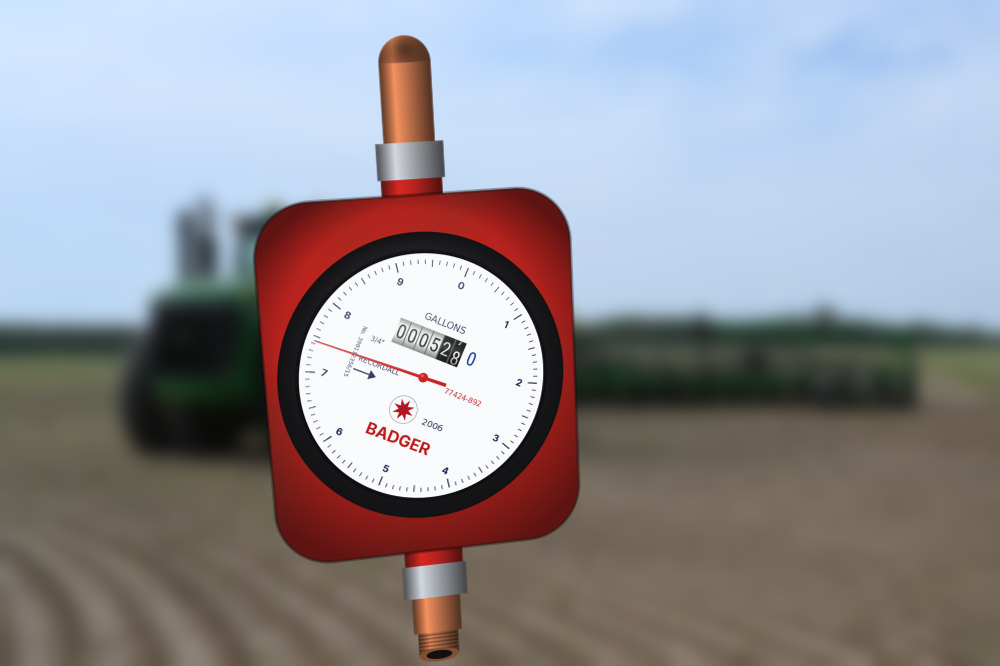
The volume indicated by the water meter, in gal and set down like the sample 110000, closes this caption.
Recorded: 5277.4
